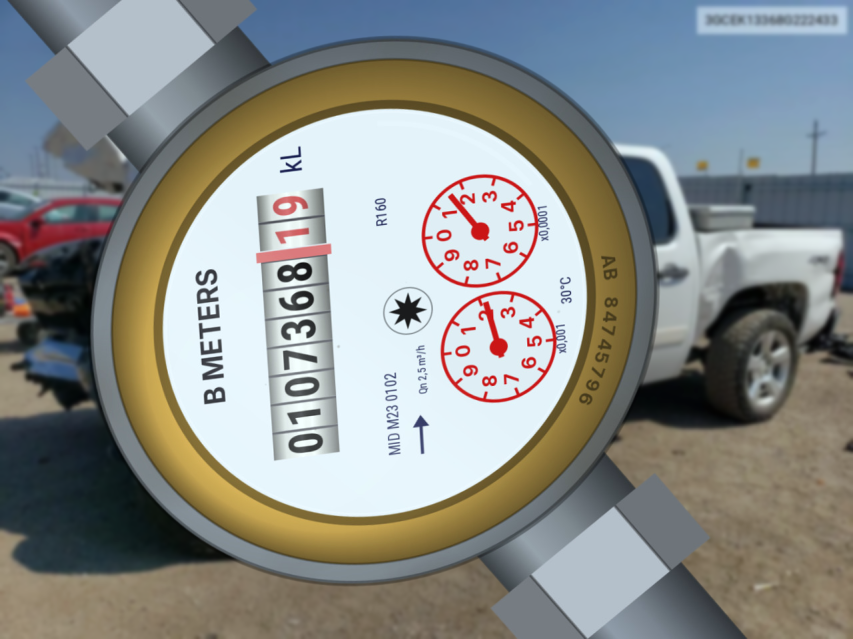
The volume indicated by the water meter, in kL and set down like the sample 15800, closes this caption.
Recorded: 107368.1921
